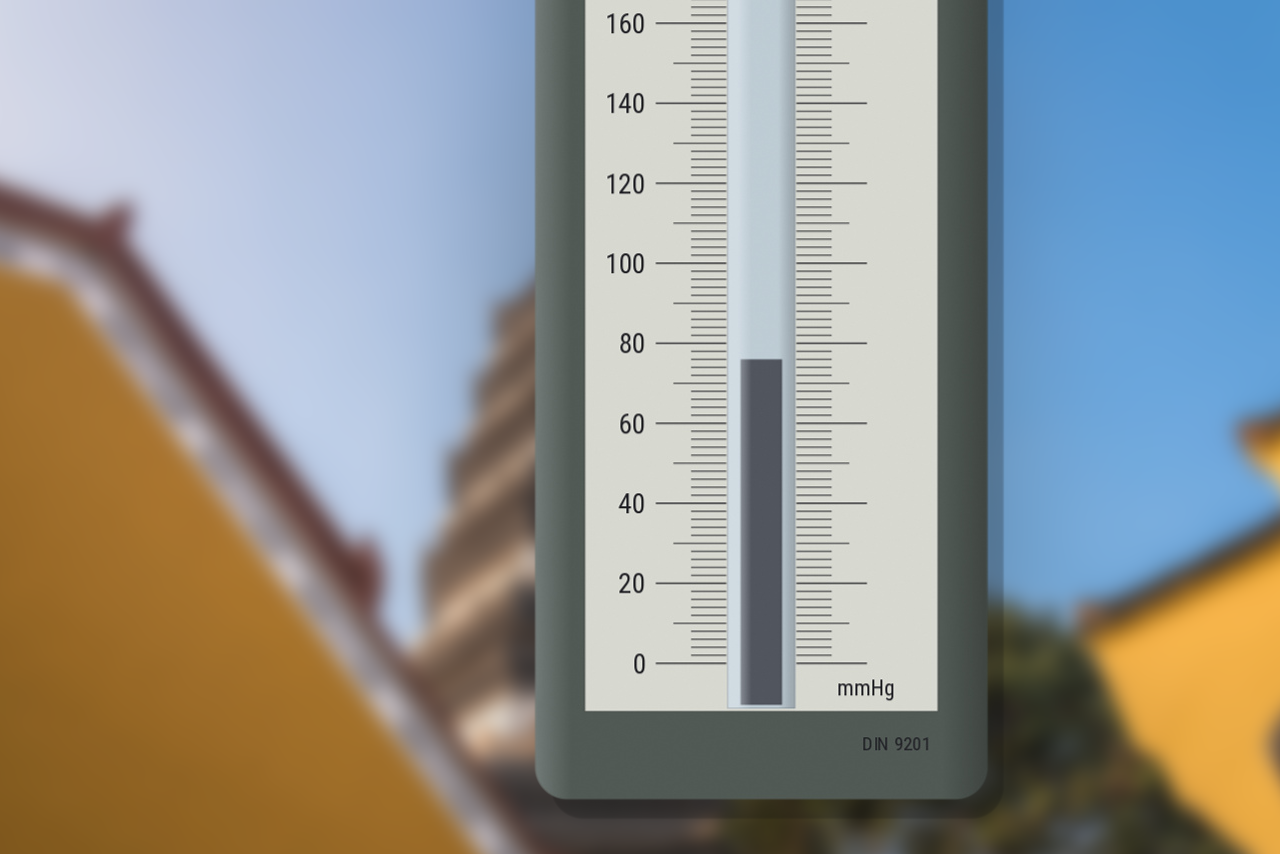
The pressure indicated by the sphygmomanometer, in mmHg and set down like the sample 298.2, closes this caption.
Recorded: 76
